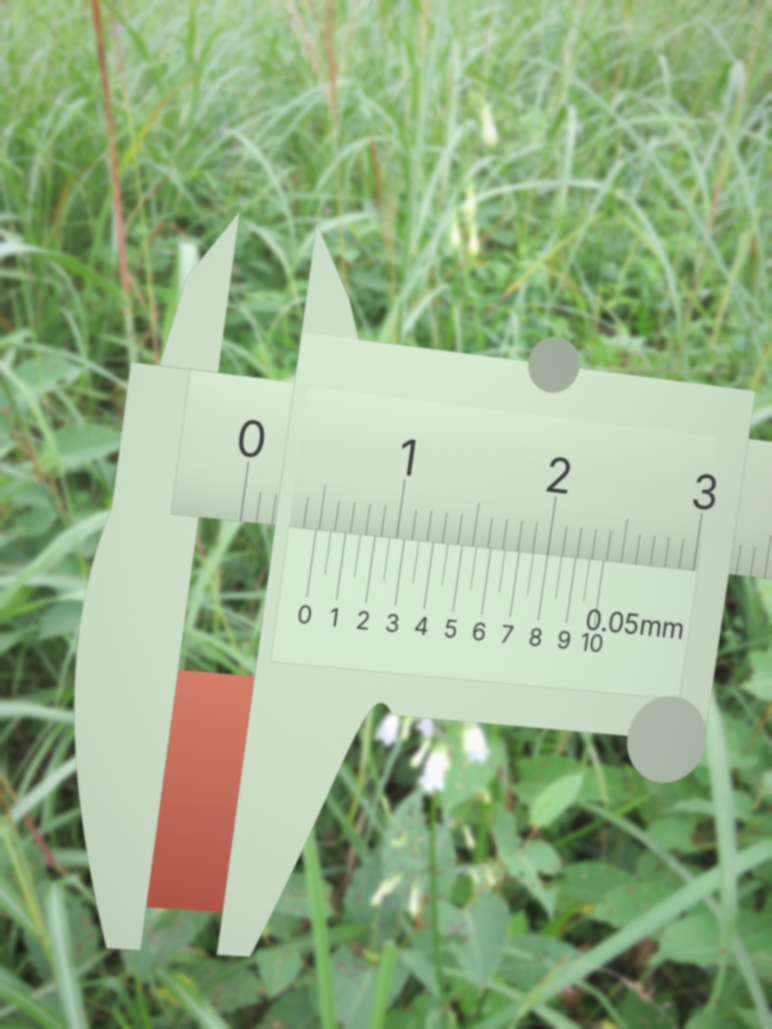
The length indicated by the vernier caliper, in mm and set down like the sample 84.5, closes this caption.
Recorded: 4.8
